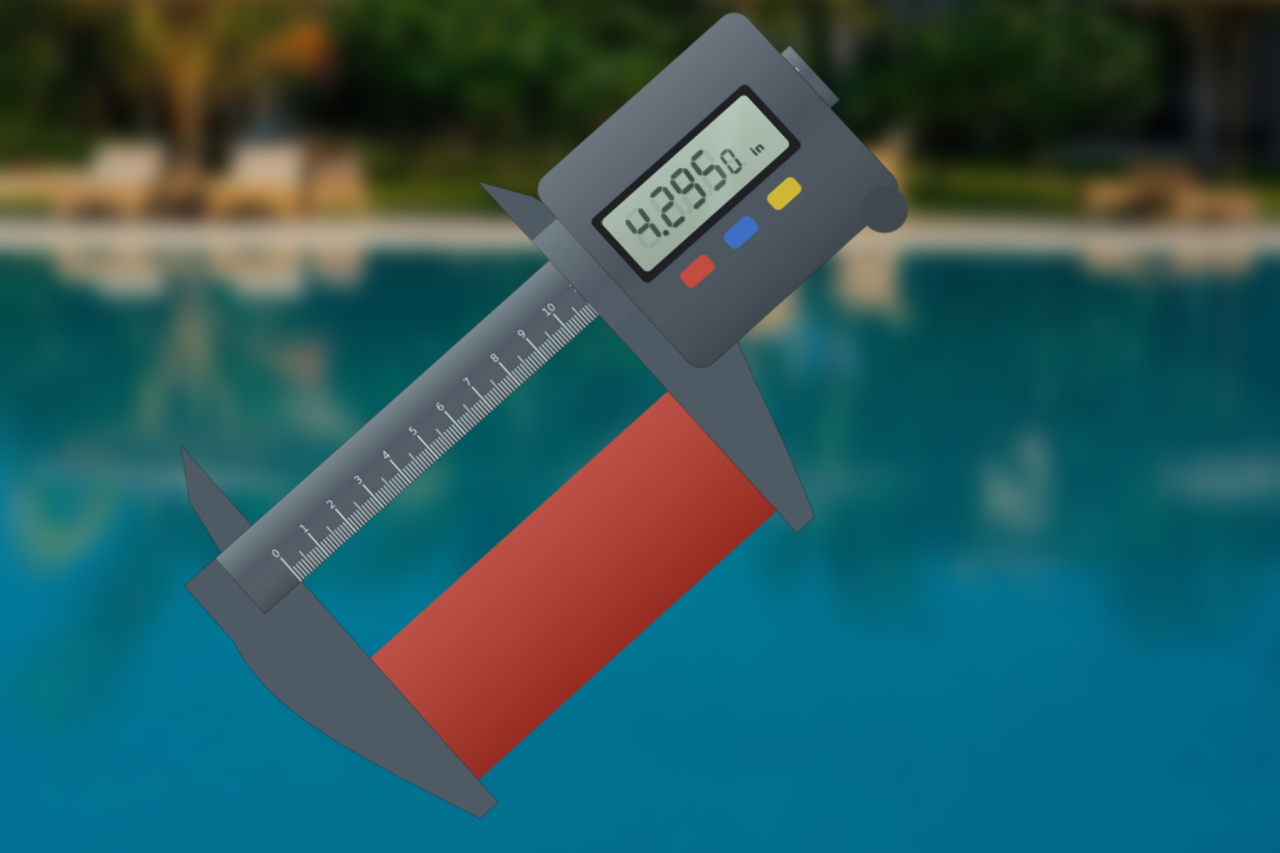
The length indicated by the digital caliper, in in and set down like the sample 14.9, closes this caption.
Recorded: 4.2950
